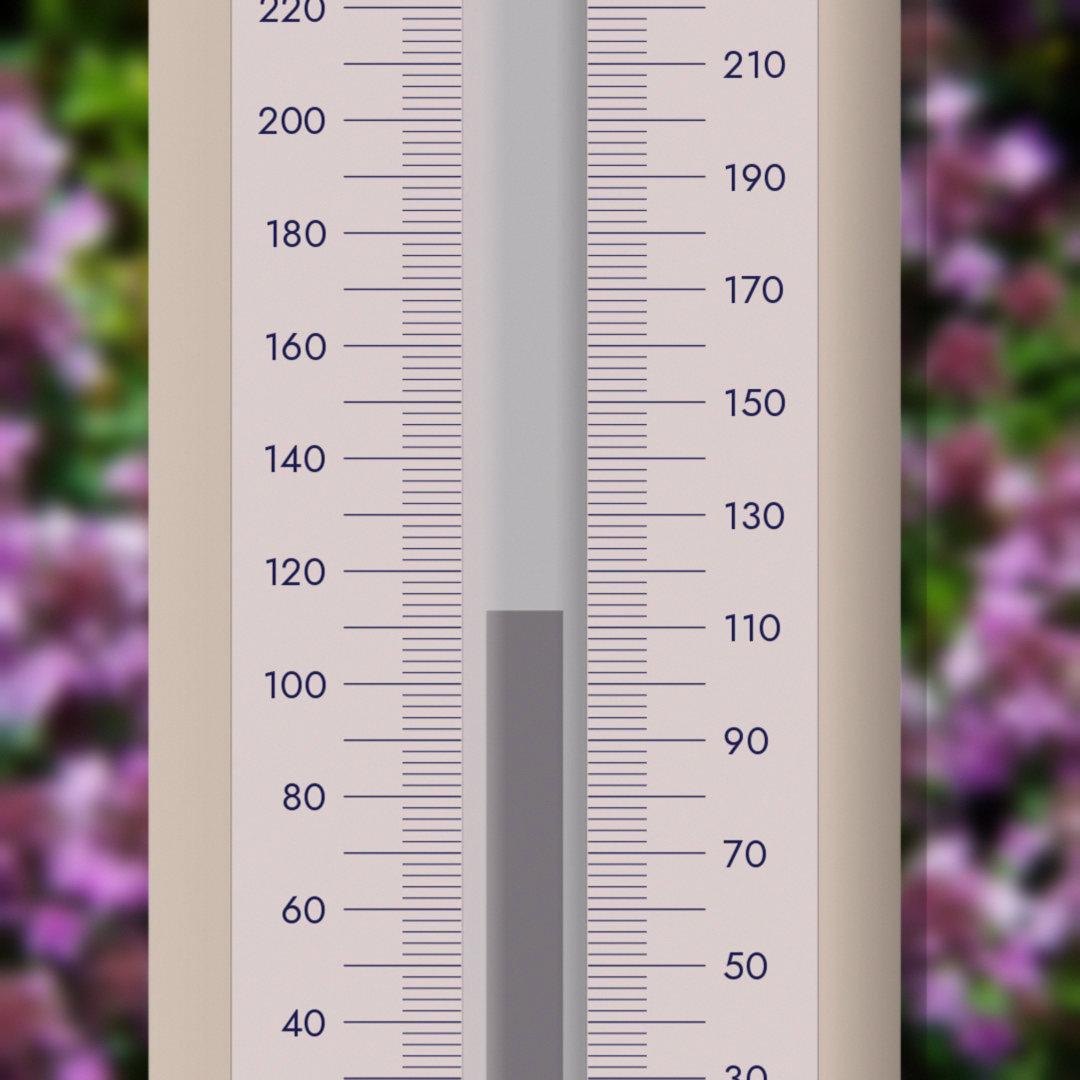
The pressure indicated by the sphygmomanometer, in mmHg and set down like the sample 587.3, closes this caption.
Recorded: 113
